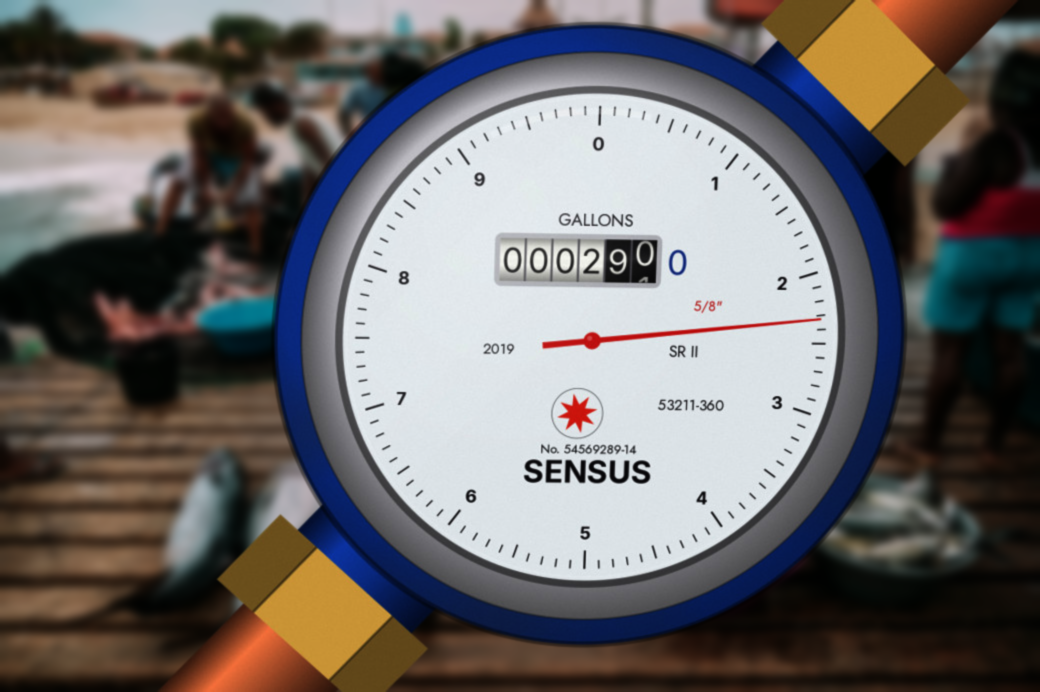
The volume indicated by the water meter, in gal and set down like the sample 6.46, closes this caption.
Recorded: 2902.3
